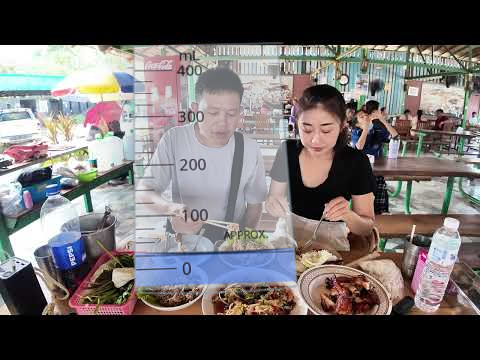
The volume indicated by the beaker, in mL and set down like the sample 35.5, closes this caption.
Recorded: 25
